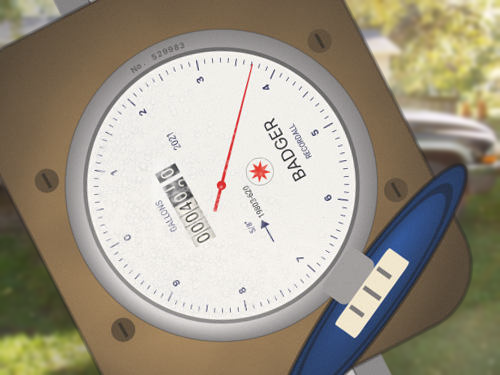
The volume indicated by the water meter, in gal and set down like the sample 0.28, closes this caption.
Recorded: 4013.7
